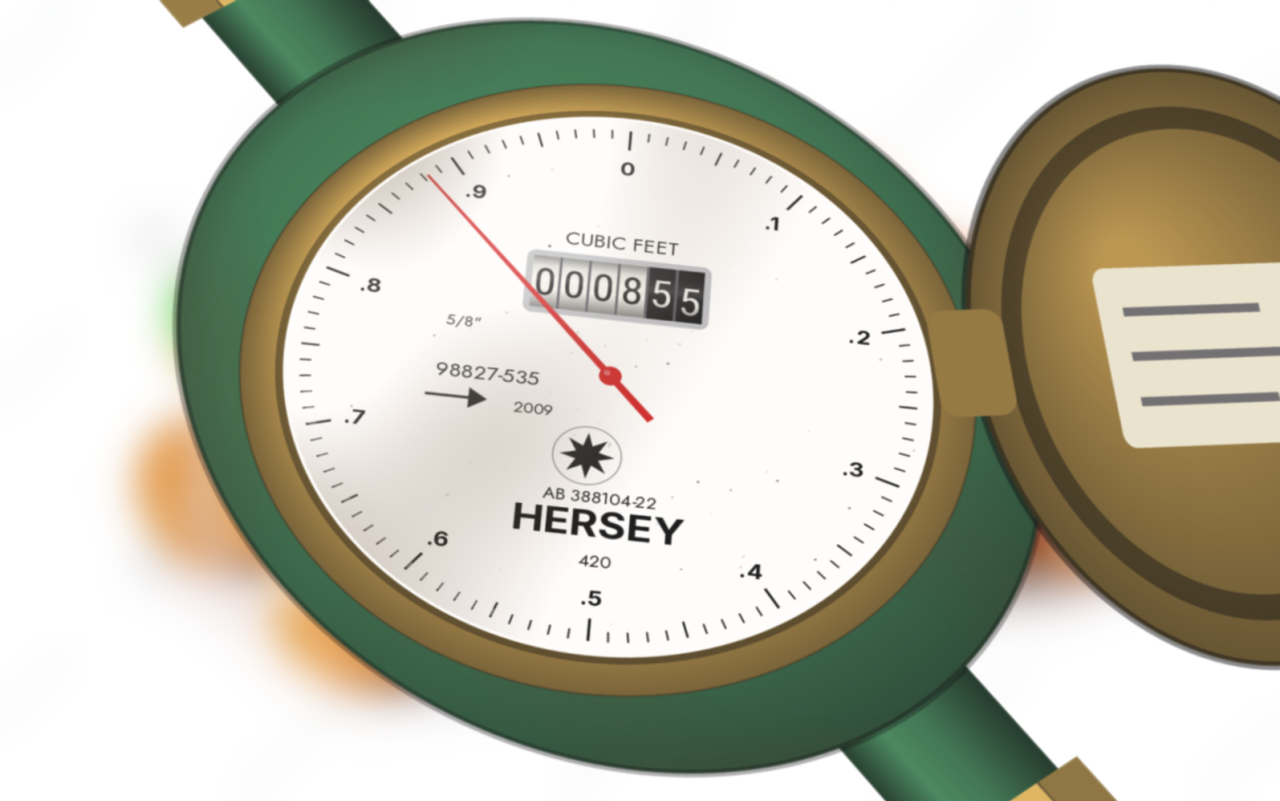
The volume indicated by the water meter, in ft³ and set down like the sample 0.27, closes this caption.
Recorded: 854.88
